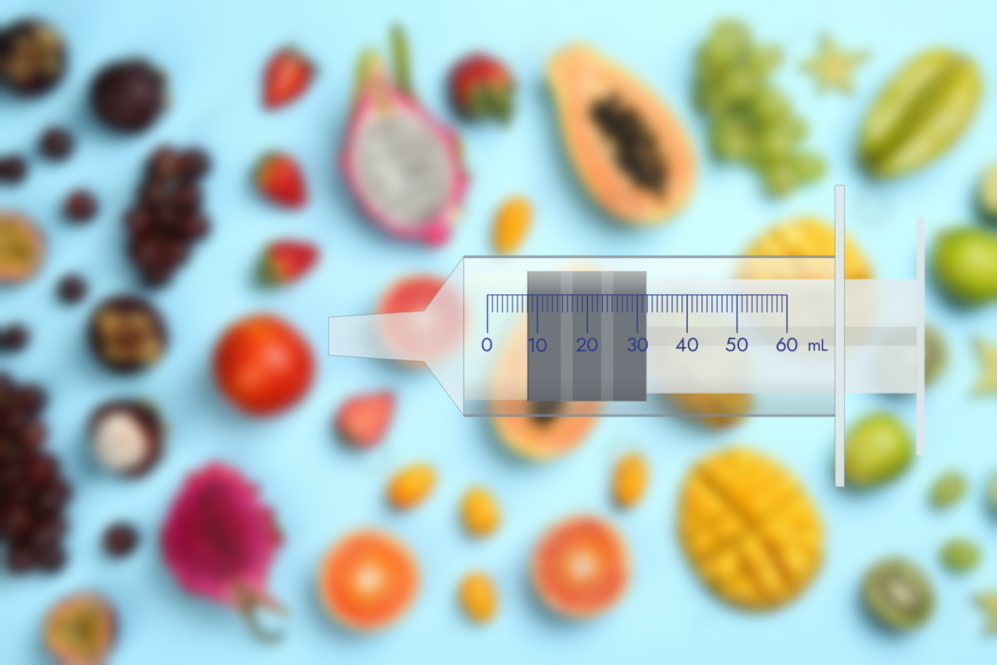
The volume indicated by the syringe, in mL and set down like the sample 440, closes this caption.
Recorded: 8
